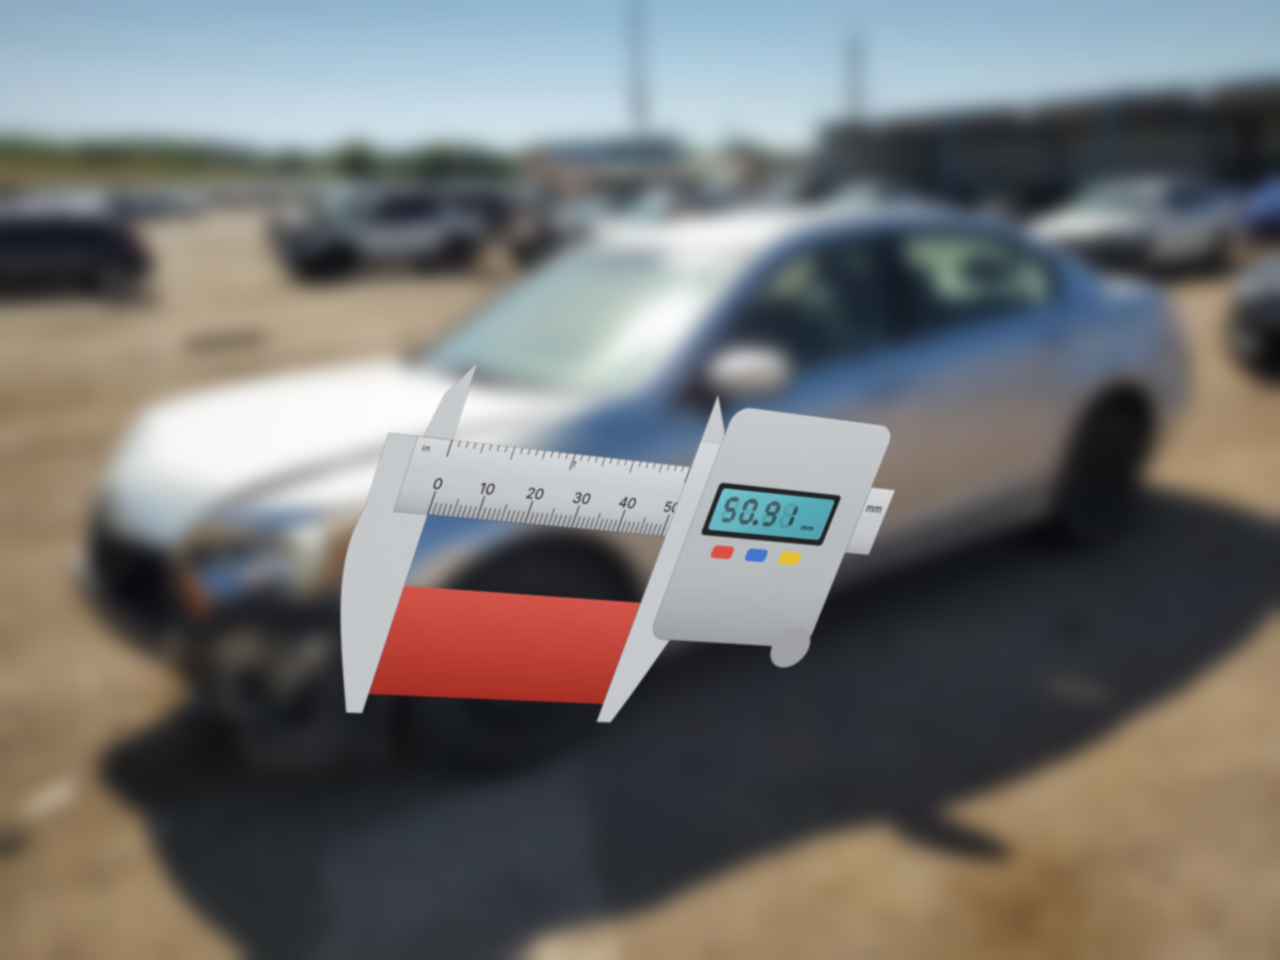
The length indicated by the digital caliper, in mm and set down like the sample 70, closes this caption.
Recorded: 50.91
